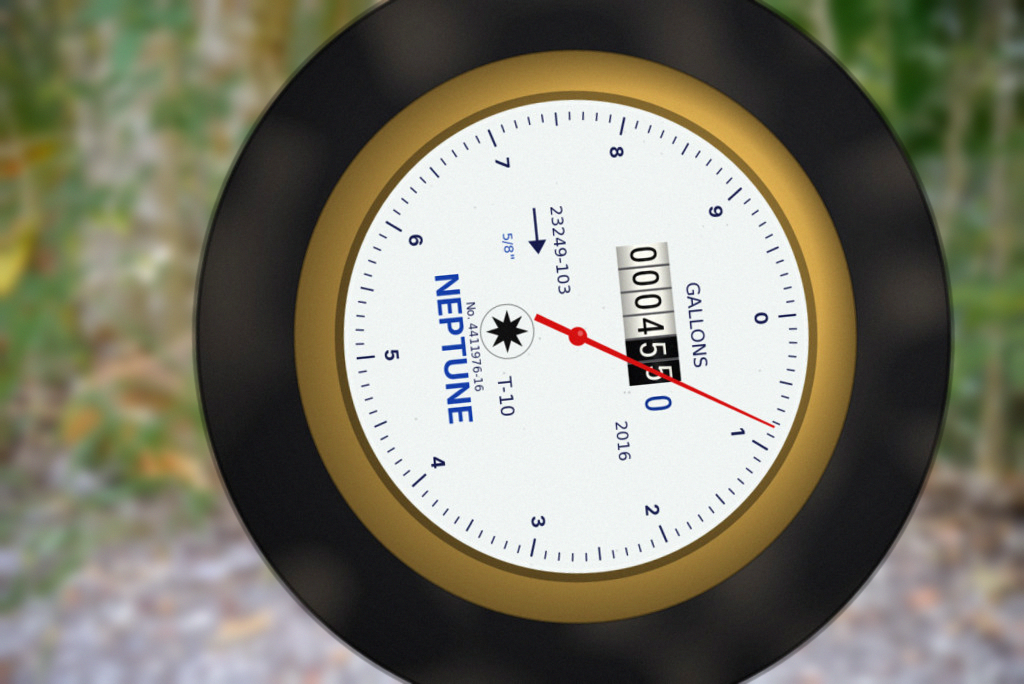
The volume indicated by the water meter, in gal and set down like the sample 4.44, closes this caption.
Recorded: 4550.8
